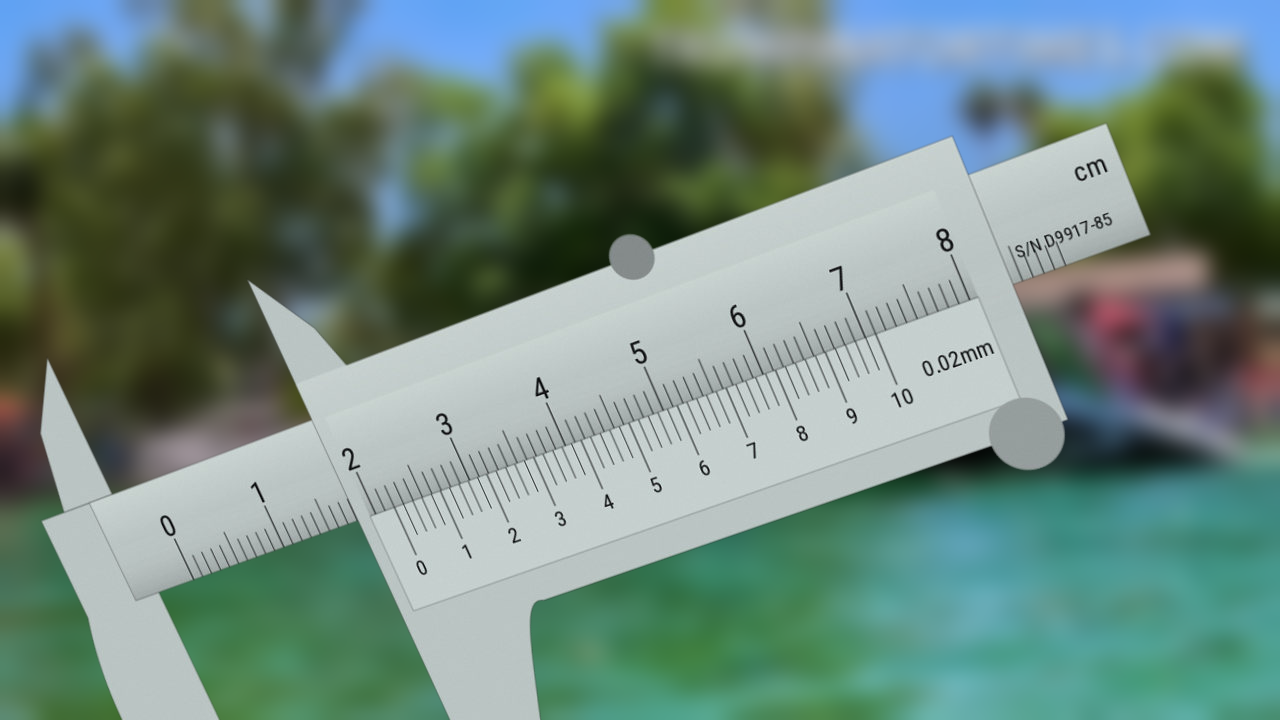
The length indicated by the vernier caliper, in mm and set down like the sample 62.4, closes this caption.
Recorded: 22.0
